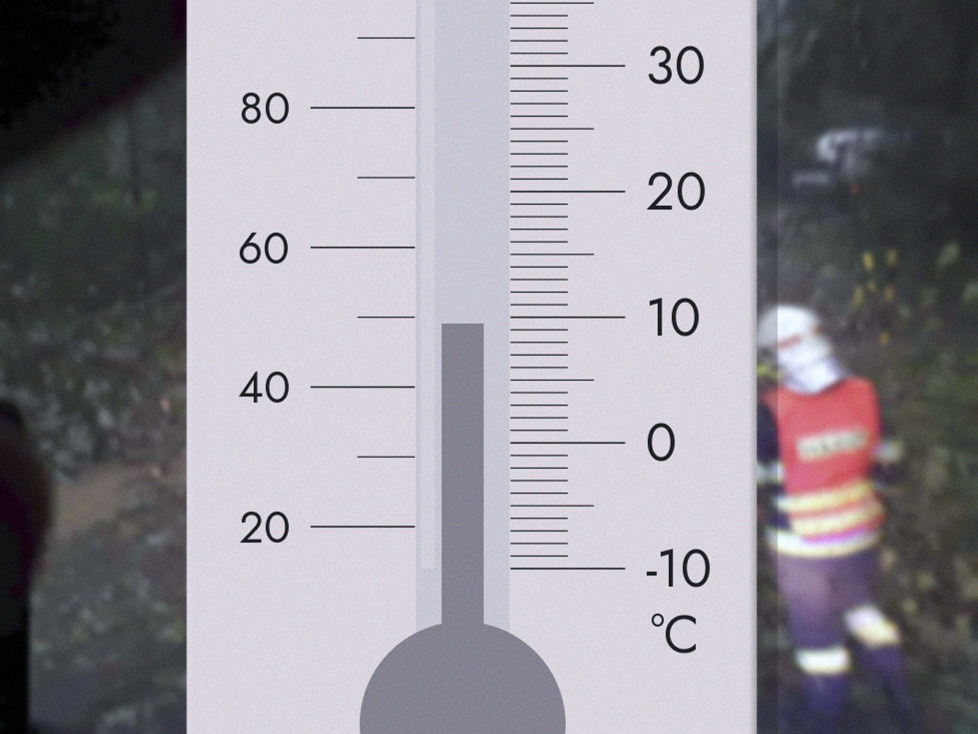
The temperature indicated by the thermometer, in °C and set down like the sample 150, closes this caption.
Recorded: 9.5
